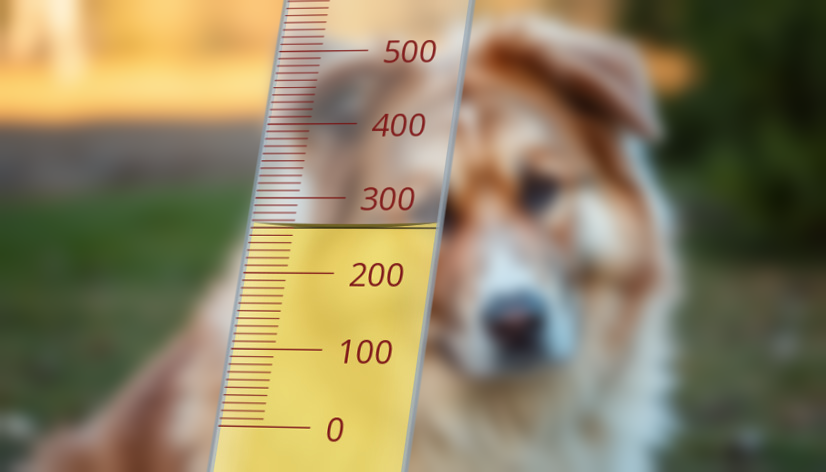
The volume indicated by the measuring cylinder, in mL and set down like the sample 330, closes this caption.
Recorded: 260
